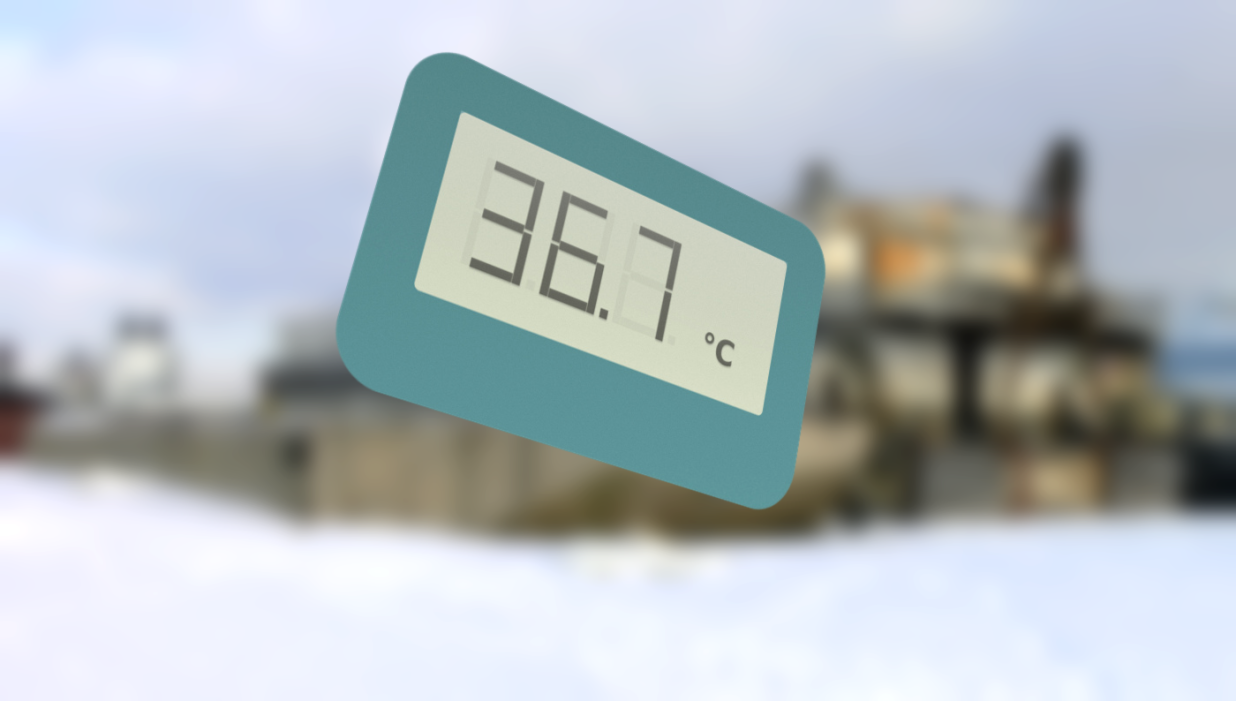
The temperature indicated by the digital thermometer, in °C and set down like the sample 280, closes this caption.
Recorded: 36.7
